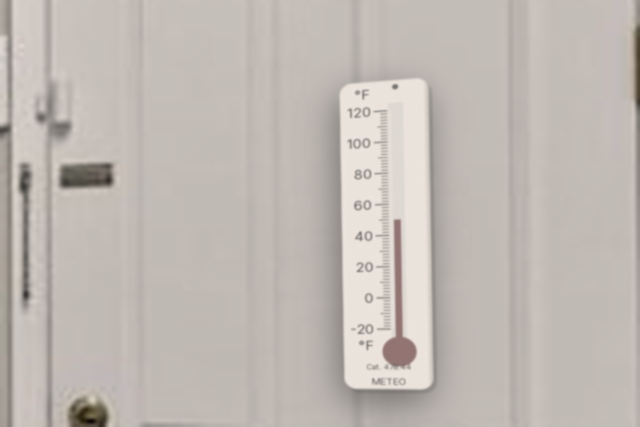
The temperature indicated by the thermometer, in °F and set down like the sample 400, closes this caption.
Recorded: 50
